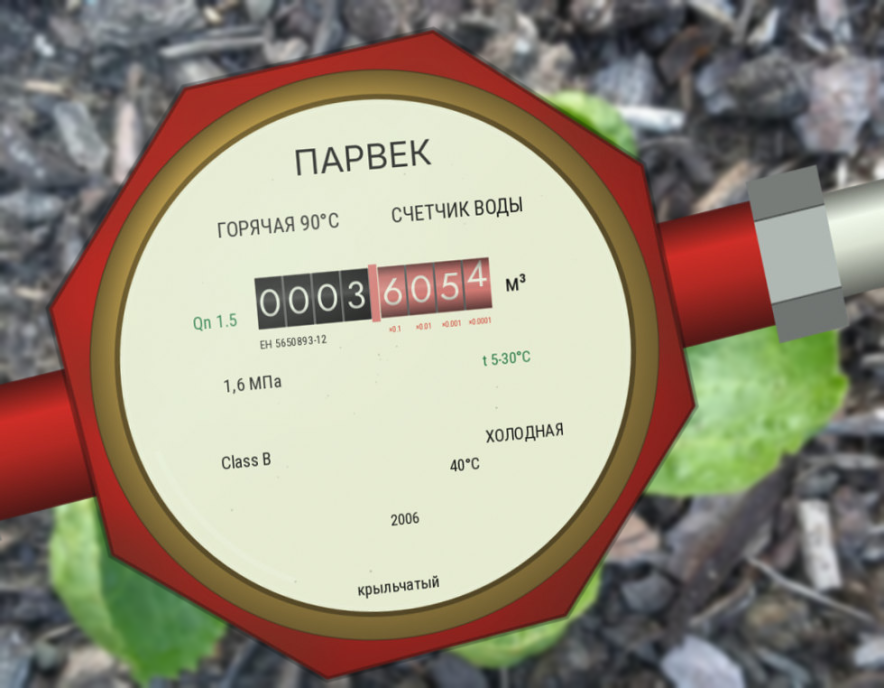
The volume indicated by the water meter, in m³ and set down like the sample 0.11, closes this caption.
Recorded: 3.6054
